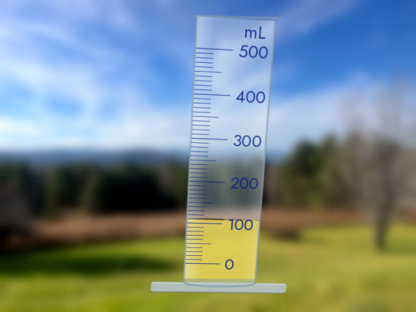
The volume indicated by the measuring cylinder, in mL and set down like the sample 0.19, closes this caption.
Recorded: 110
